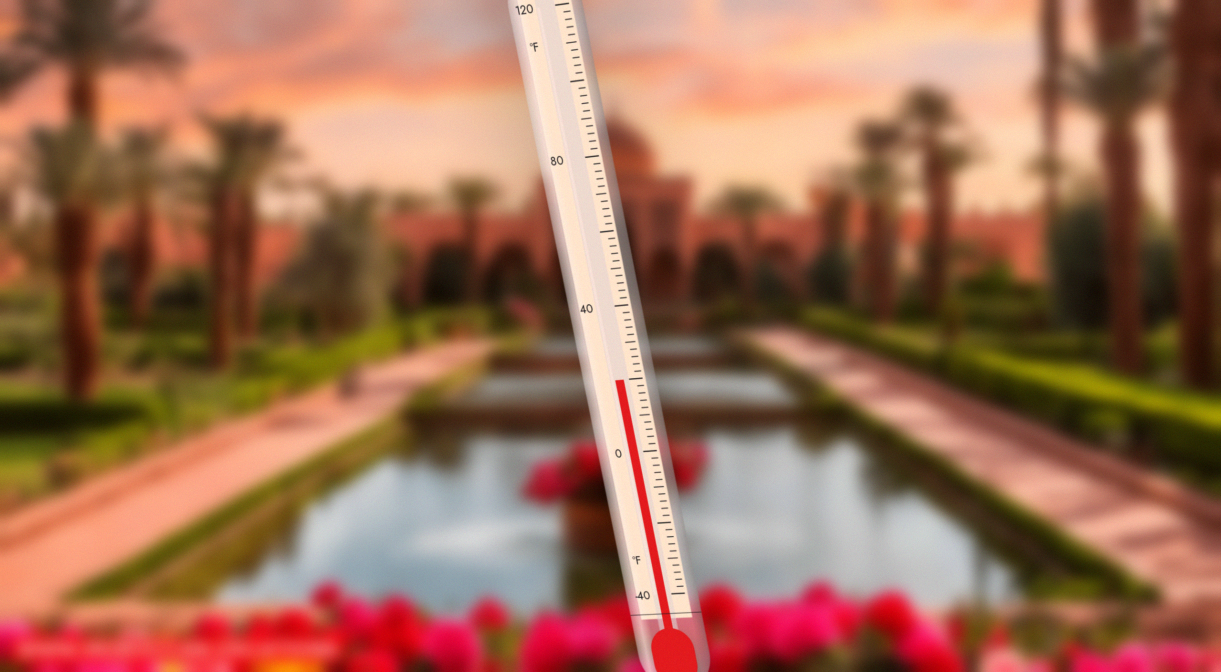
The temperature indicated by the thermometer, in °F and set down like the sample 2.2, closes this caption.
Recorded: 20
